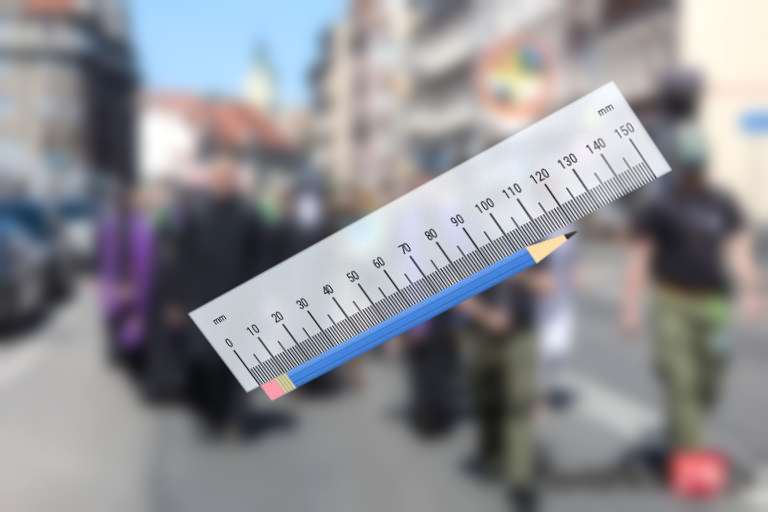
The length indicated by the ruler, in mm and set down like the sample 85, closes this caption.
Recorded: 120
